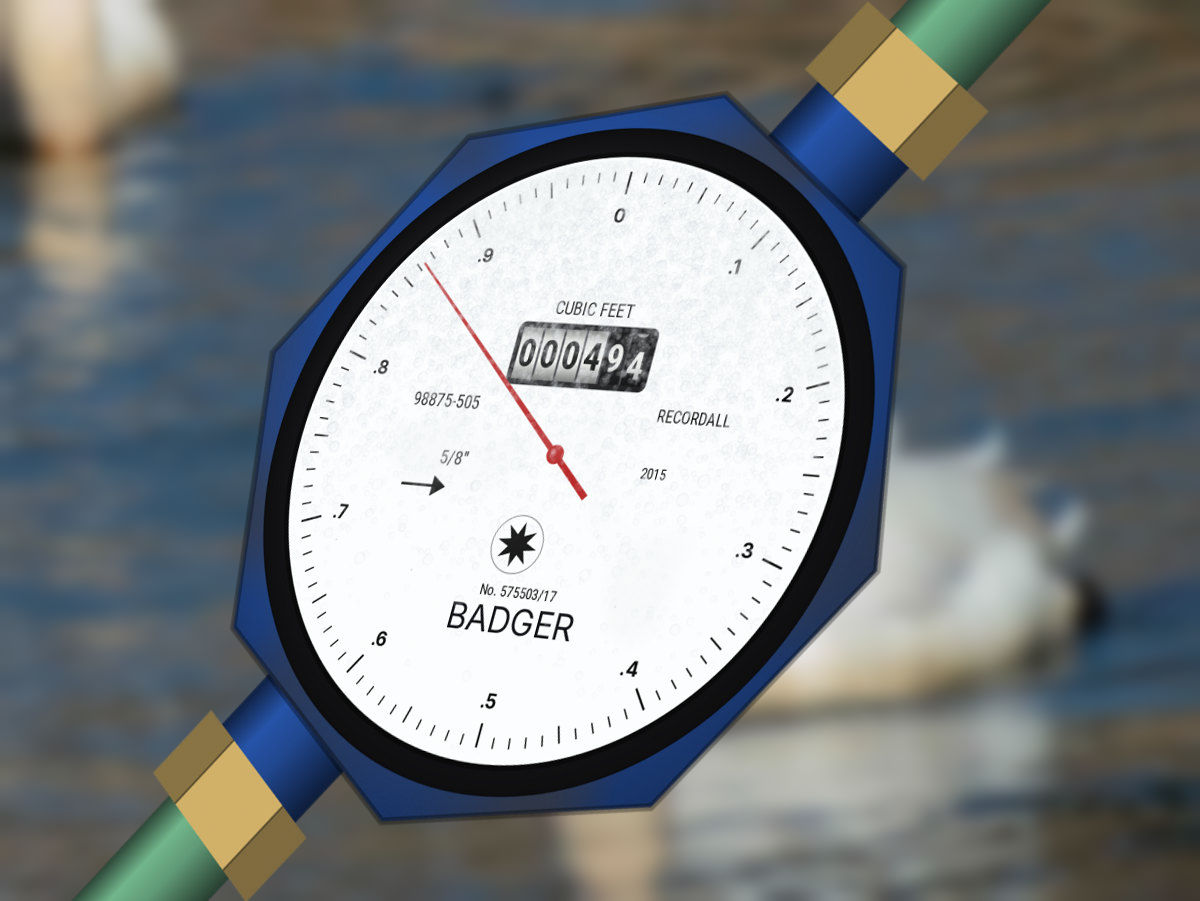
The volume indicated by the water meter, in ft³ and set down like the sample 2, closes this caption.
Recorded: 493.86
